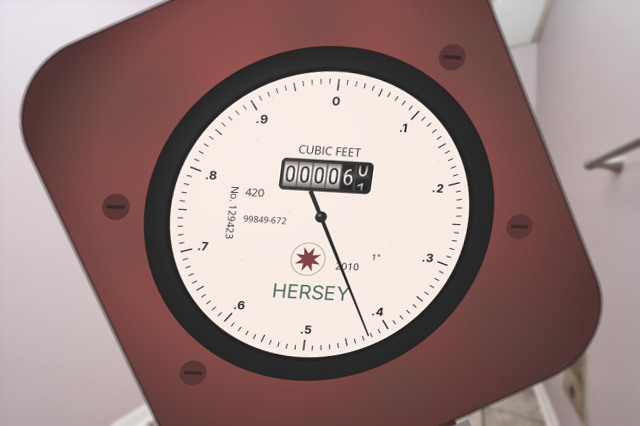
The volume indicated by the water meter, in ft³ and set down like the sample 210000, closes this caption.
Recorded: 60.42
